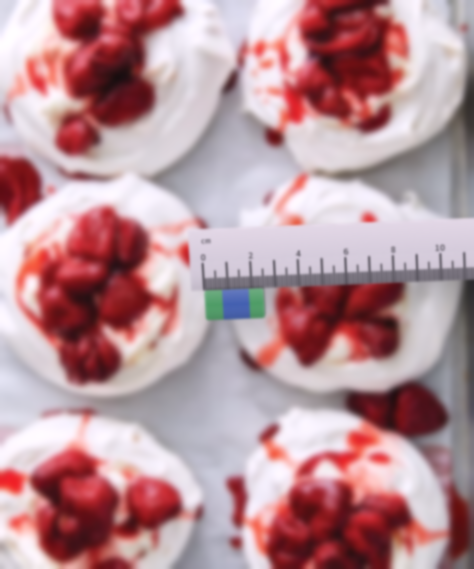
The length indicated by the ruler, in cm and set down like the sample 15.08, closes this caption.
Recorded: 2.5
